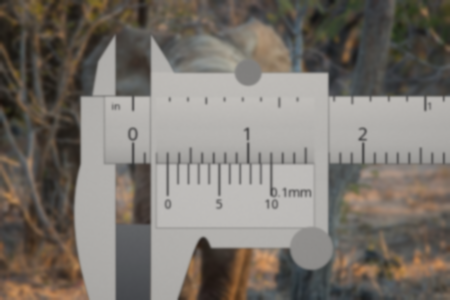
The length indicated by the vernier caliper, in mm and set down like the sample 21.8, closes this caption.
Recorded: 3.0
